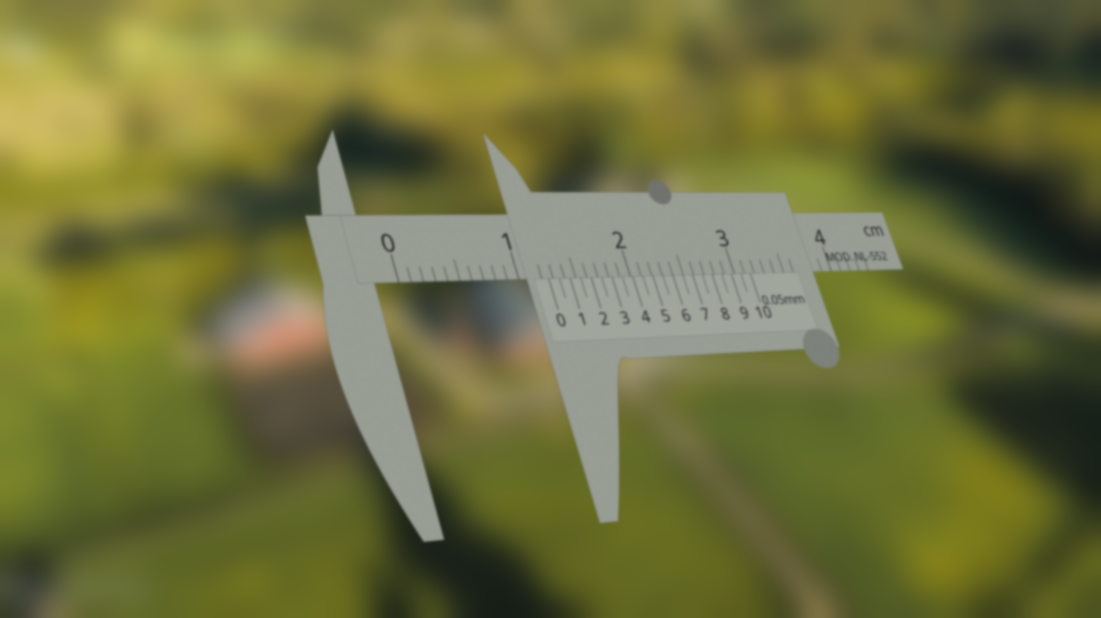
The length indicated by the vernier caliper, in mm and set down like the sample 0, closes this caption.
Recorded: 12.6
